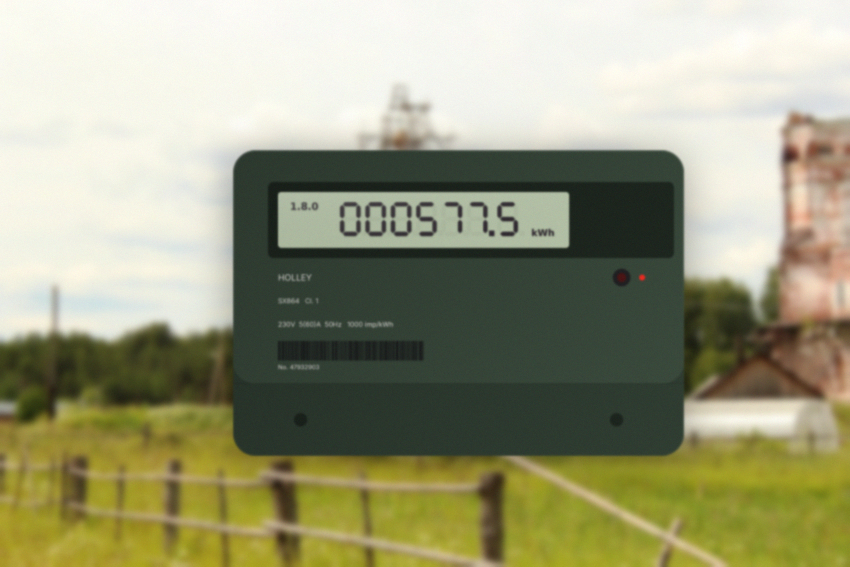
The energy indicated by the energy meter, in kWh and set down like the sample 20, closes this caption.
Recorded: 577.5
